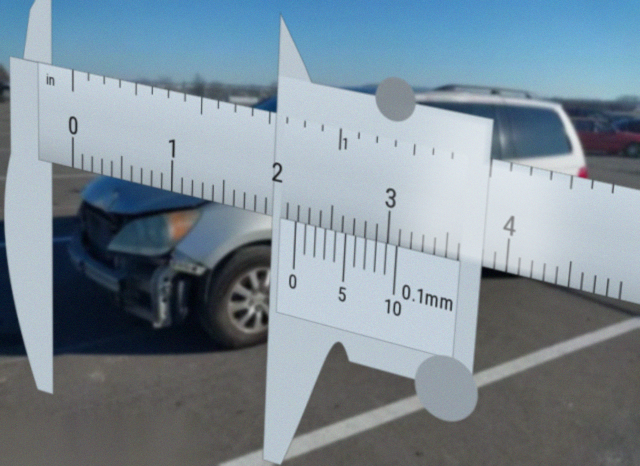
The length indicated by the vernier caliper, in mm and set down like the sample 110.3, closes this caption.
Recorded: 21.8
